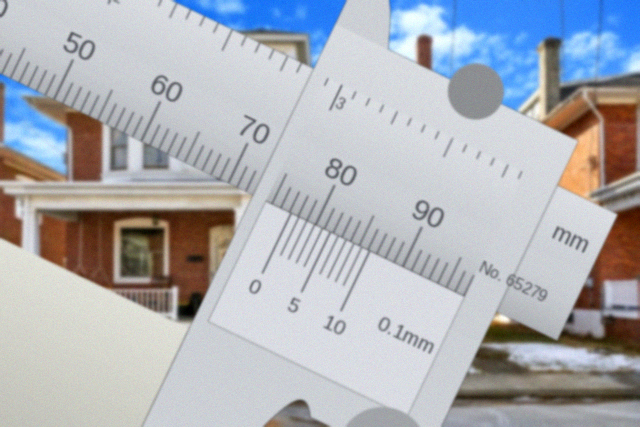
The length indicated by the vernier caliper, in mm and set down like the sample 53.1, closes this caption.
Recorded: 77.2
